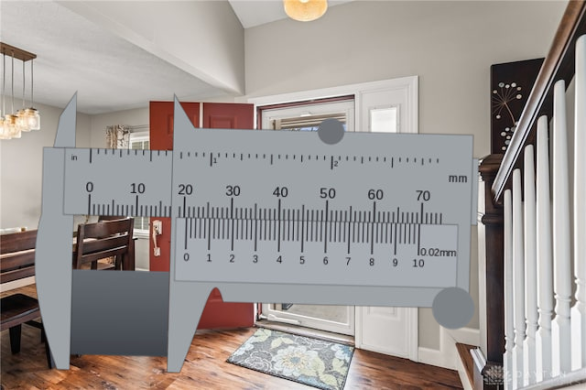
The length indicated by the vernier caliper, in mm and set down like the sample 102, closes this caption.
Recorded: 20.5
